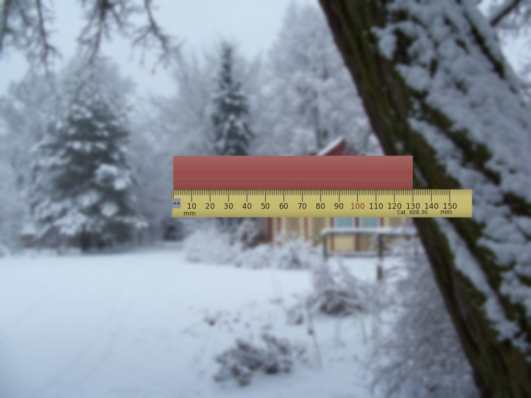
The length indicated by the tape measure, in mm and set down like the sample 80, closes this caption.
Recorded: 130
